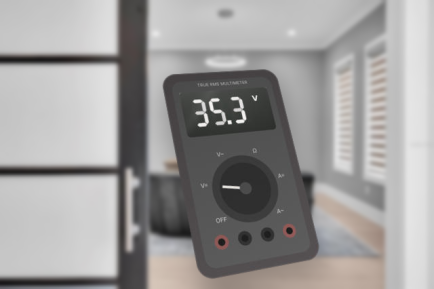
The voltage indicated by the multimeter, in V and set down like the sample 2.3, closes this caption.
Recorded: 35.3
